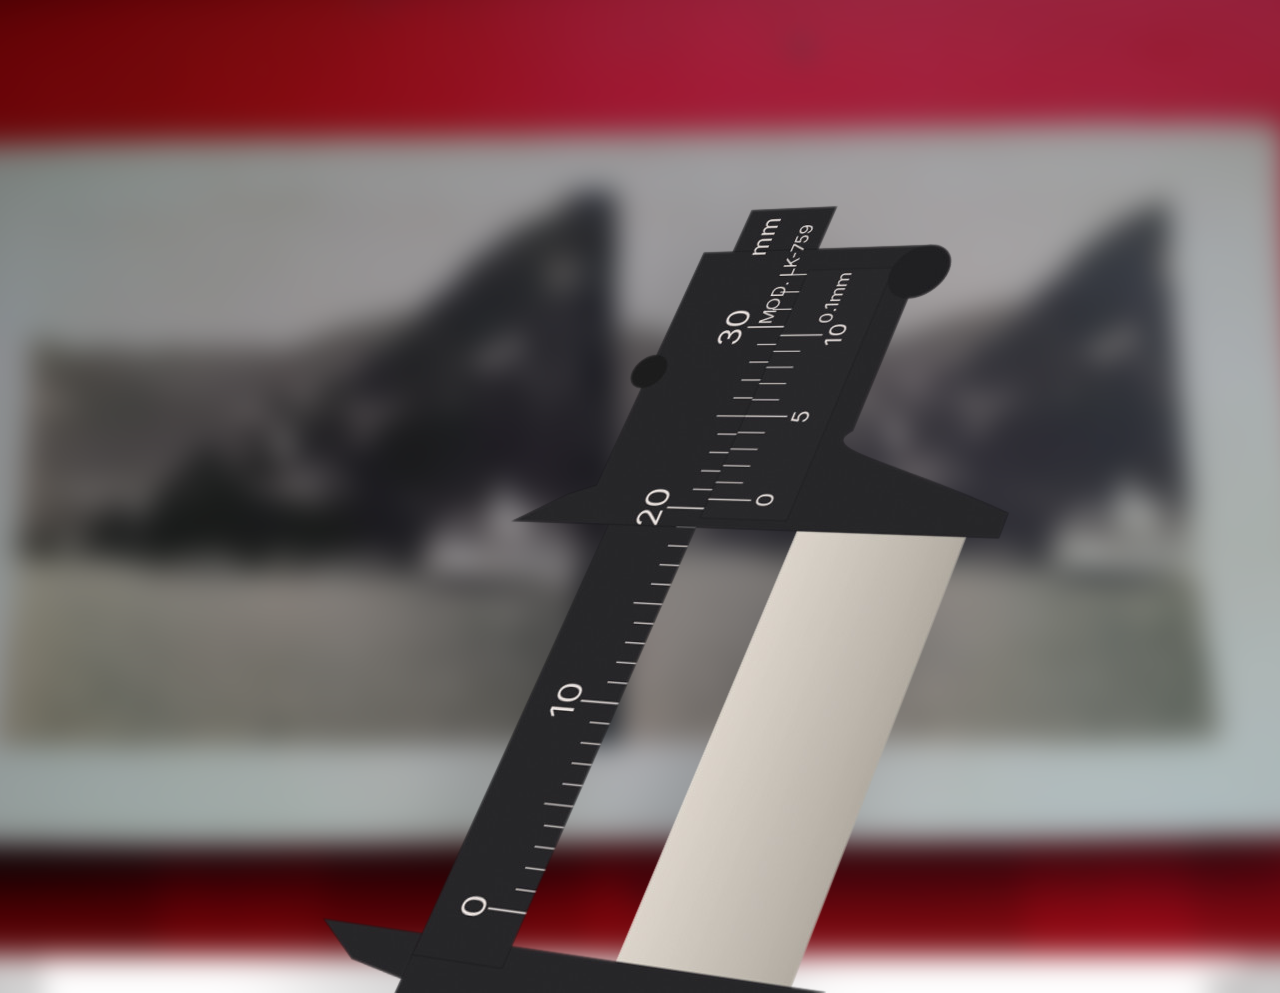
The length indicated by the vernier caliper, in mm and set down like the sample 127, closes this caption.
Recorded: 20.5
